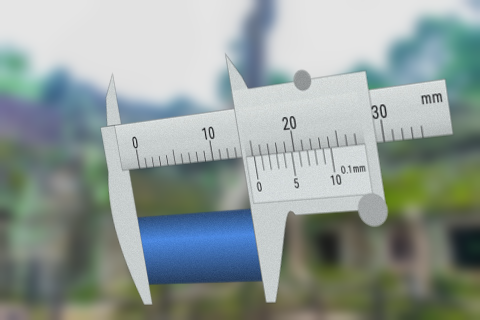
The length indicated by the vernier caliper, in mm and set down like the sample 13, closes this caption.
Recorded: 15.2
